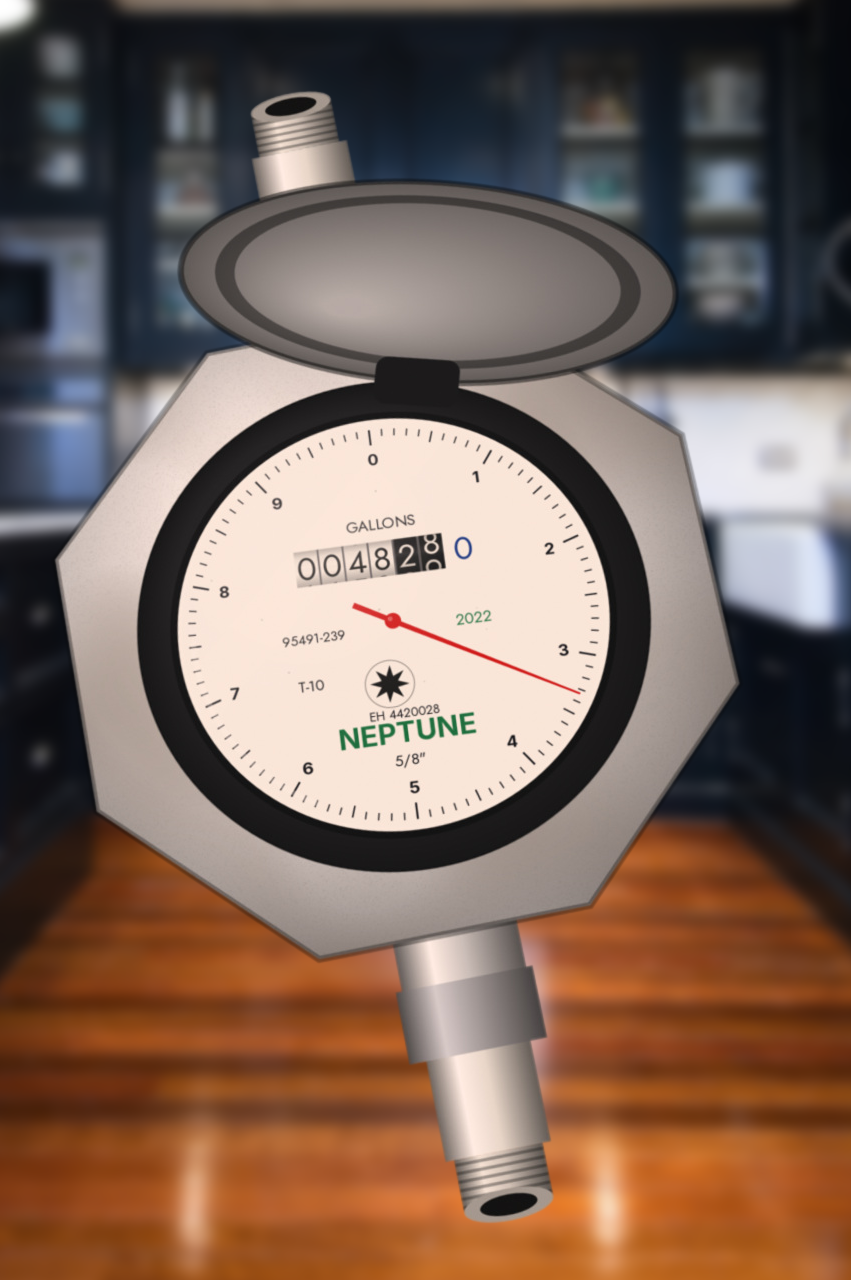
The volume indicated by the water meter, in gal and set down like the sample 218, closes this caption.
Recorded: 48283.3
